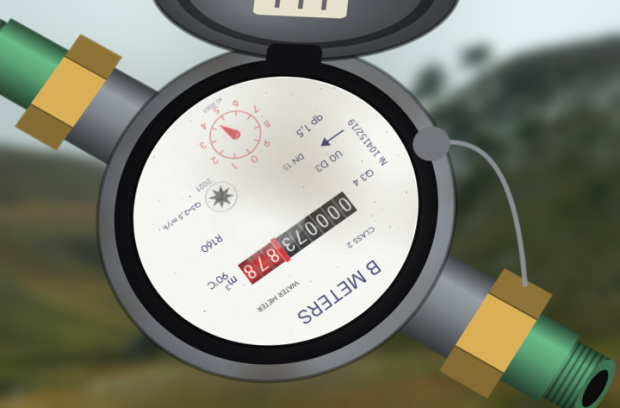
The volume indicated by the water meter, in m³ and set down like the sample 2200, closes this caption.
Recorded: 73.8784
